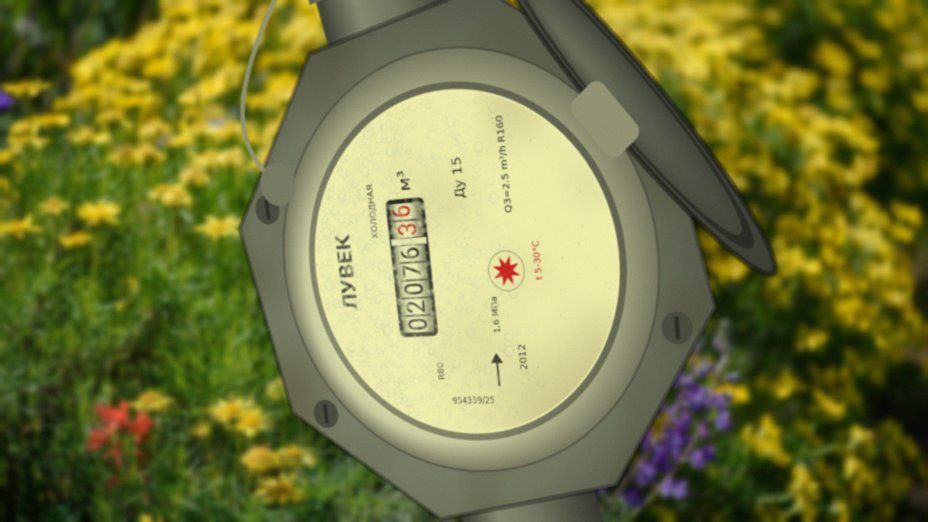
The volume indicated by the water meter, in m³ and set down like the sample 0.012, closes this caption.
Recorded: 2076.36
